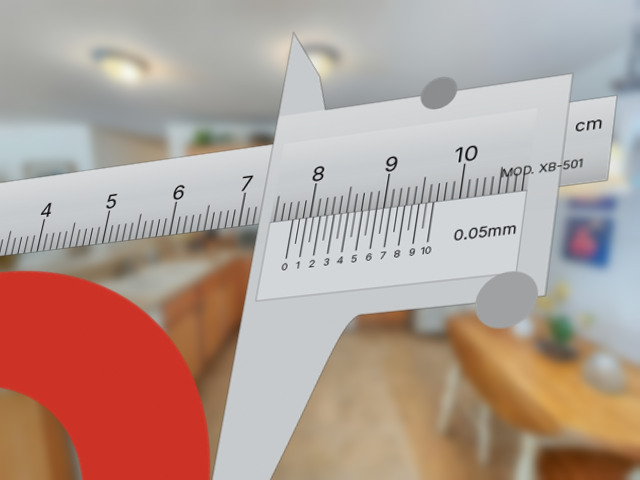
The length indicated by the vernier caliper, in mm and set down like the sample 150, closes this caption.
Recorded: 77.6
